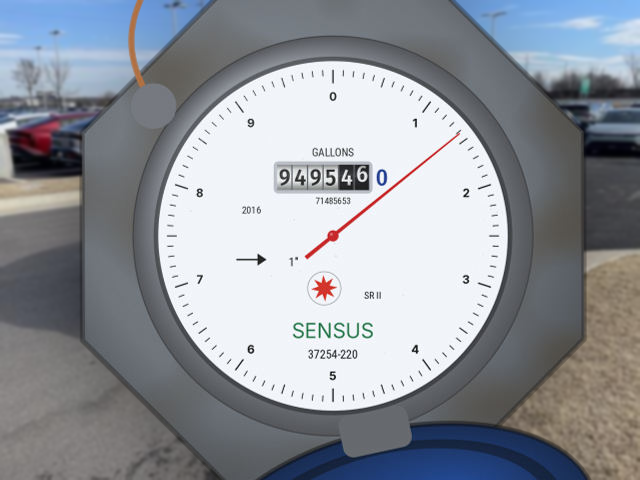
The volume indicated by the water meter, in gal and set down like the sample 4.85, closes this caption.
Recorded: 9495461.4
